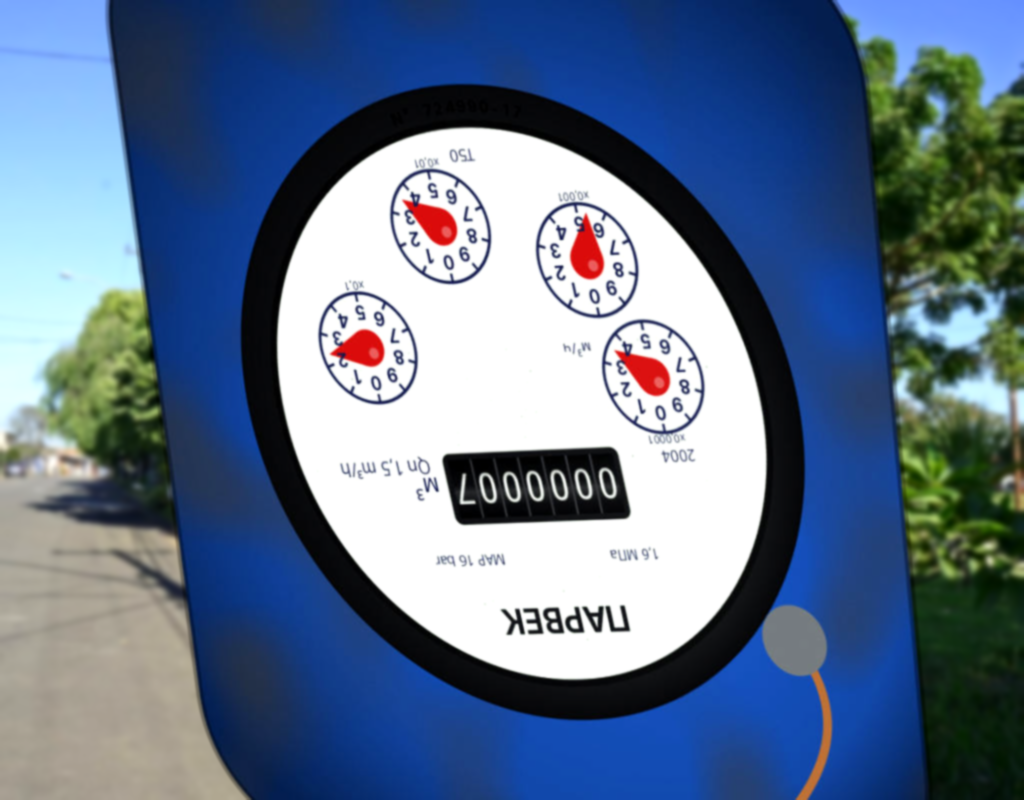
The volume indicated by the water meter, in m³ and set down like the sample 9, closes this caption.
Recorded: 7.2353
